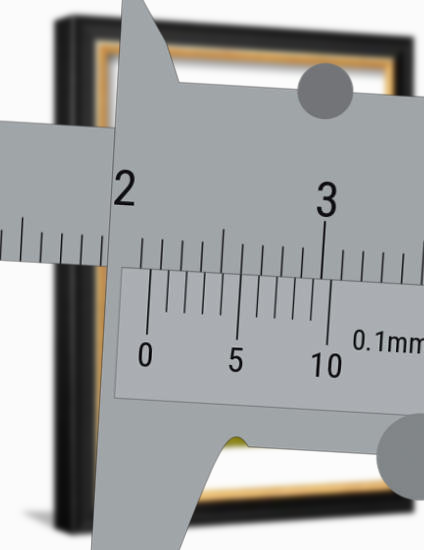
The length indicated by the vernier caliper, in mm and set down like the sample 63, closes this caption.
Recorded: 21.5
